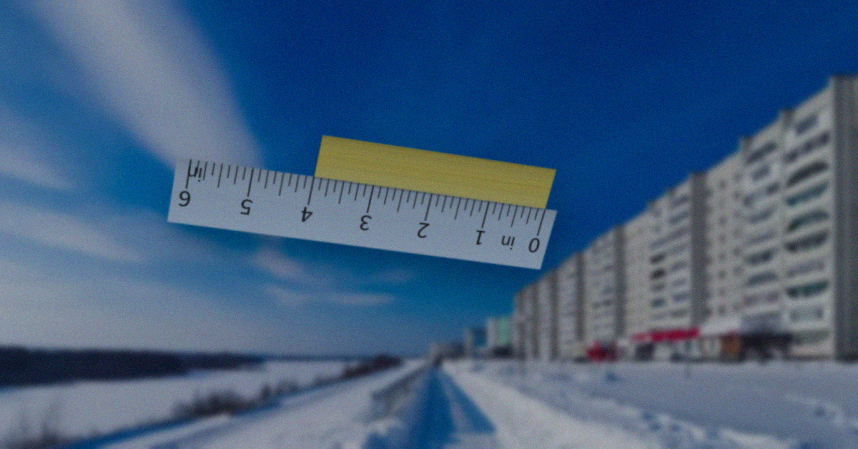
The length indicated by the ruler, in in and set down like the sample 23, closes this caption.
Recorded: 4
